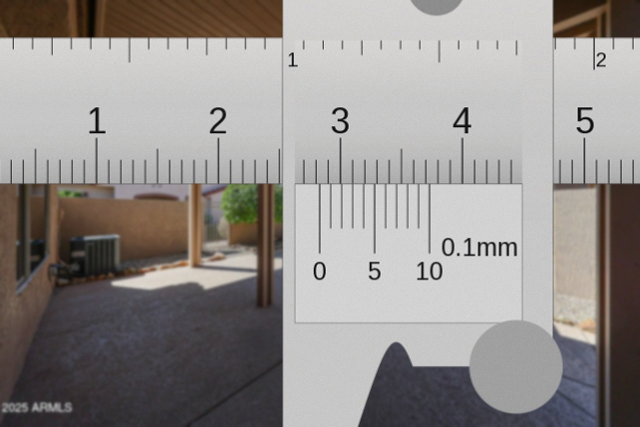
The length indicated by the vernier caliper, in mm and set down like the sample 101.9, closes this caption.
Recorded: 28.3
